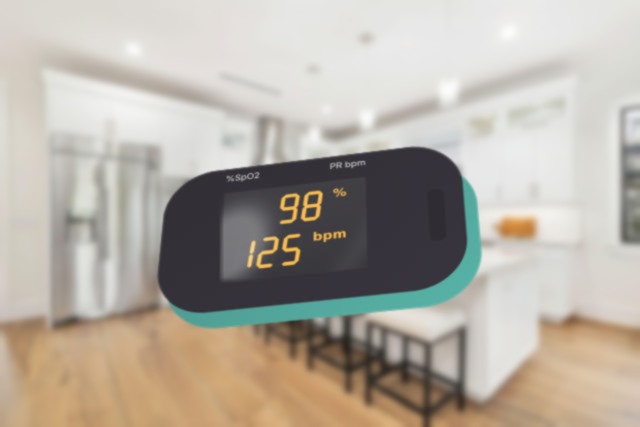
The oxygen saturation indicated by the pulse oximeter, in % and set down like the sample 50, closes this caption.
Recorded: 98
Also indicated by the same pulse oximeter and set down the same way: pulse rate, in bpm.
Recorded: 125
